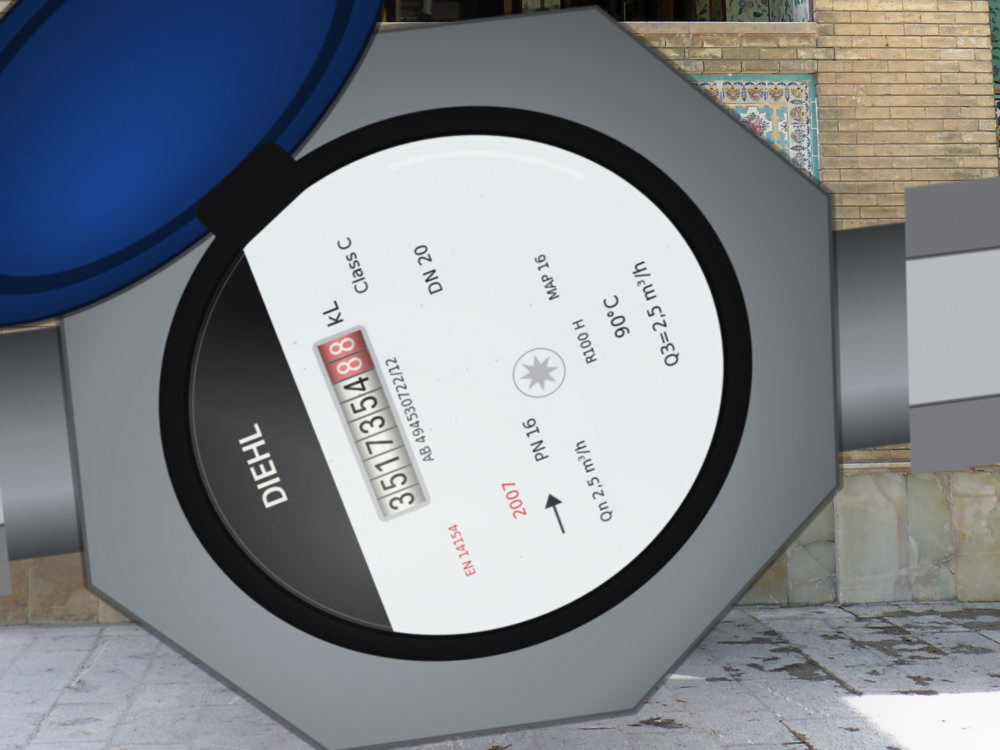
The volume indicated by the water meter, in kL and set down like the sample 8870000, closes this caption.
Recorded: 3517354.88
